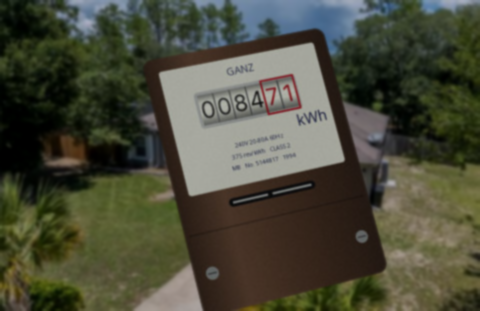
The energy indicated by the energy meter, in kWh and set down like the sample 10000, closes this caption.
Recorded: 84.71
